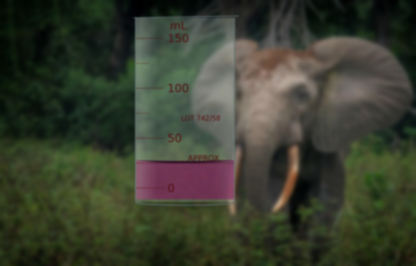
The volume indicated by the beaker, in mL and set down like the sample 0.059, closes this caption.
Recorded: 25
